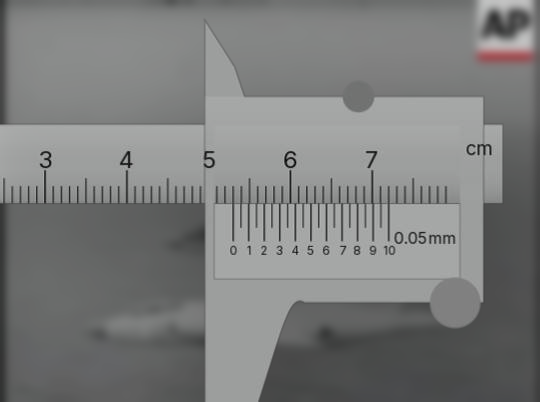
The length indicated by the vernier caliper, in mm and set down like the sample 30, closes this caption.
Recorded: 53.0
